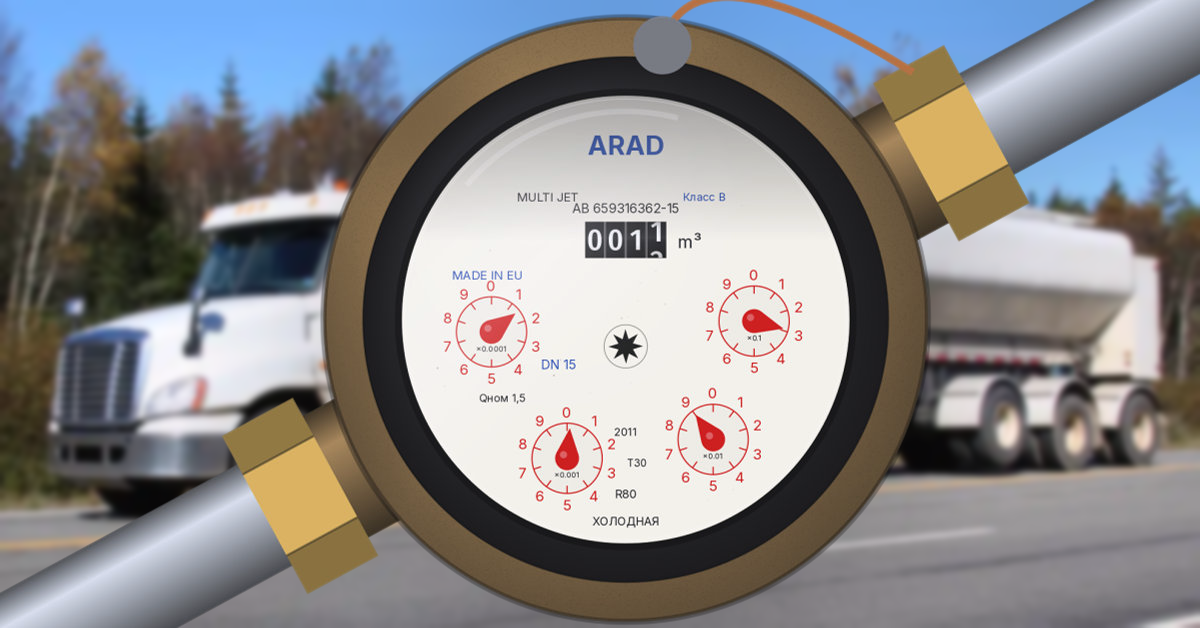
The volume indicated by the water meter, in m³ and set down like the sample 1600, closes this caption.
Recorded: 11.2901
